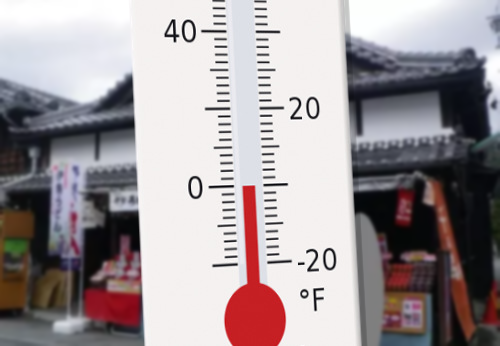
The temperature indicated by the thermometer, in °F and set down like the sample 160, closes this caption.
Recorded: 0
